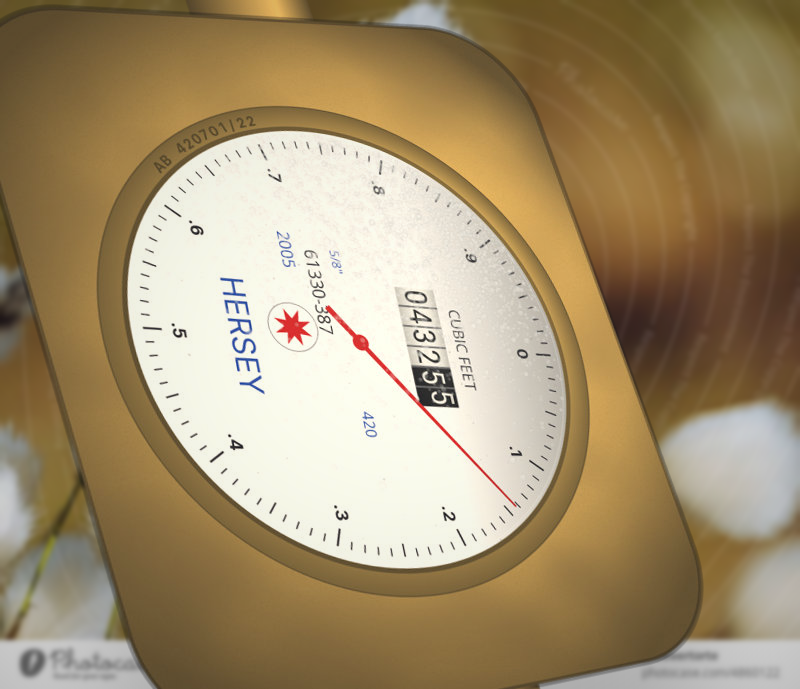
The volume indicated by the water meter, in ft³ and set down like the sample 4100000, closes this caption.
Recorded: 43255.14
